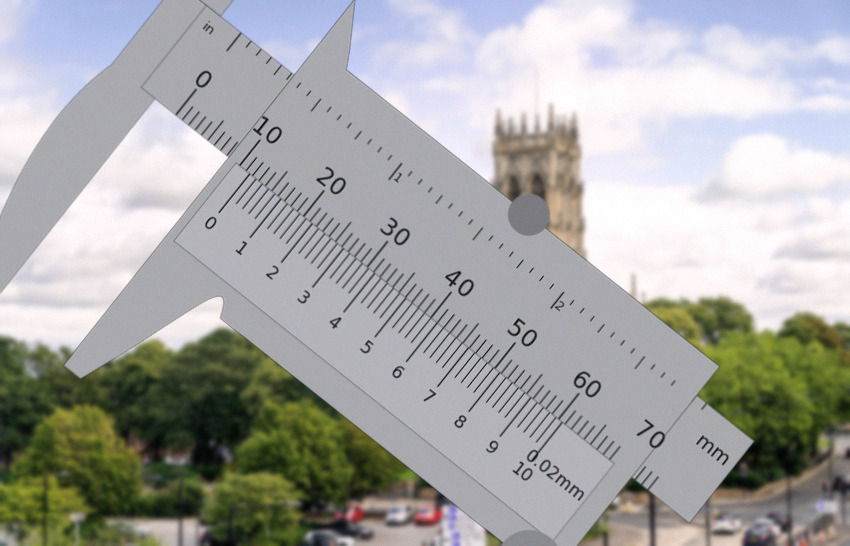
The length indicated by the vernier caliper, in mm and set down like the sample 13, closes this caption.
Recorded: 11.6
